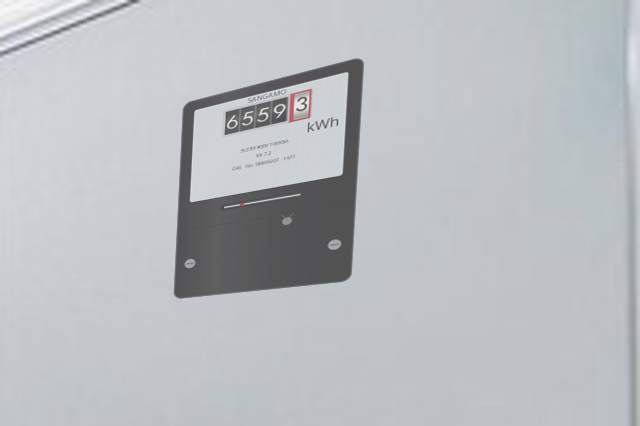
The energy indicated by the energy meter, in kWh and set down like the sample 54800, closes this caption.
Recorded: 6559.3
